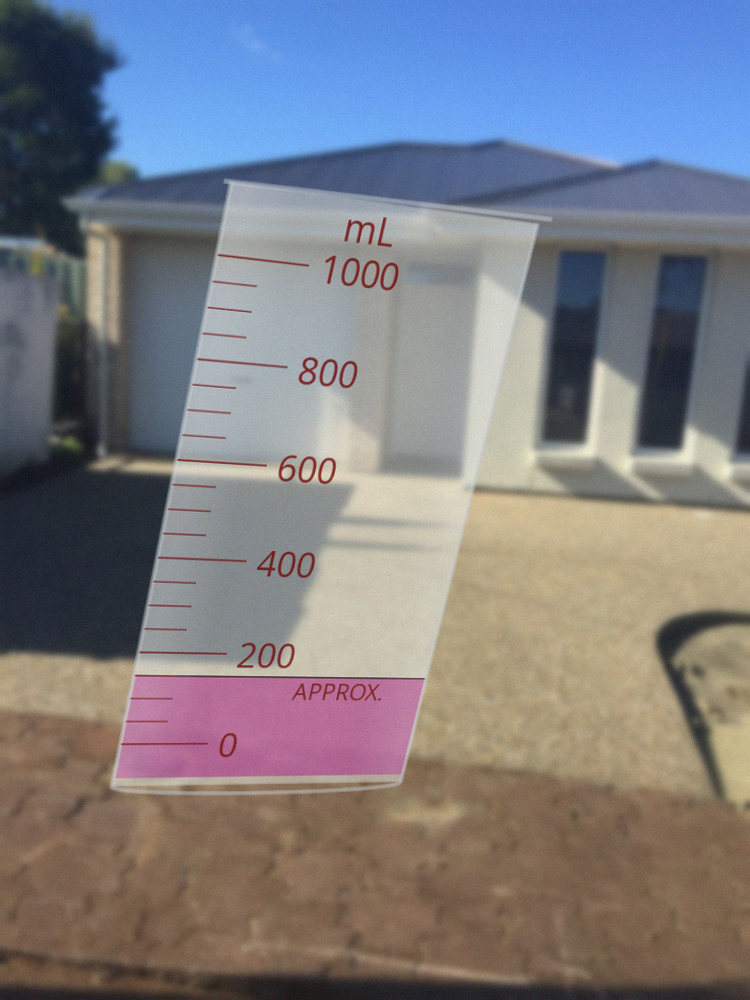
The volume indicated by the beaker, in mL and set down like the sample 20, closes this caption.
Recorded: 150
